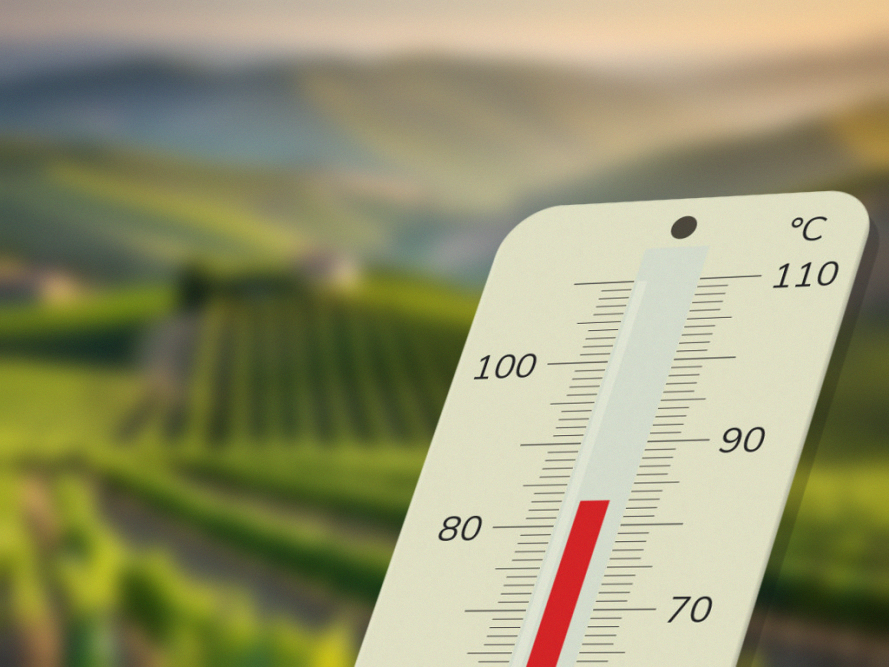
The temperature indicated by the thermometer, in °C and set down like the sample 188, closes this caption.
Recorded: 83
